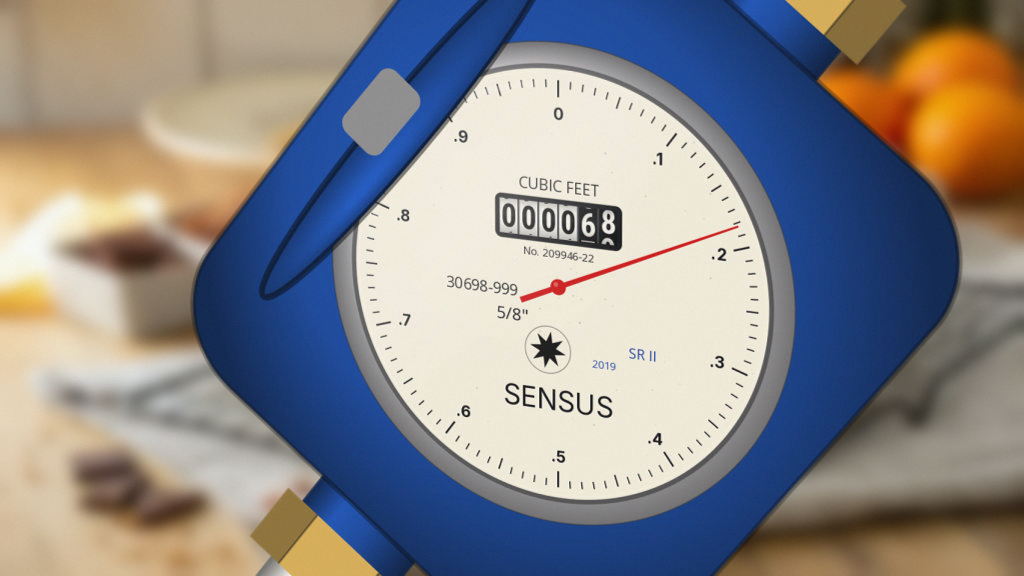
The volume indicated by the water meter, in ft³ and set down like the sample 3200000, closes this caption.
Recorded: 68.18
